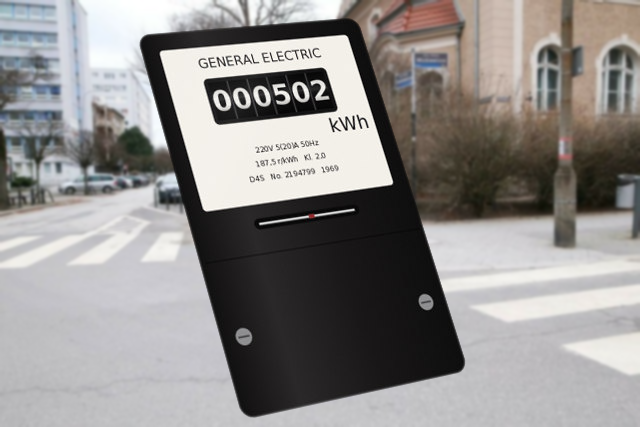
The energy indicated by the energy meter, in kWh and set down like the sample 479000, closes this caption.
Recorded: 502
